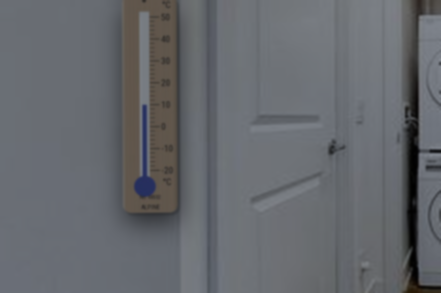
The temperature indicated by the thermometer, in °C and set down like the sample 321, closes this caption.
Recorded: 10
